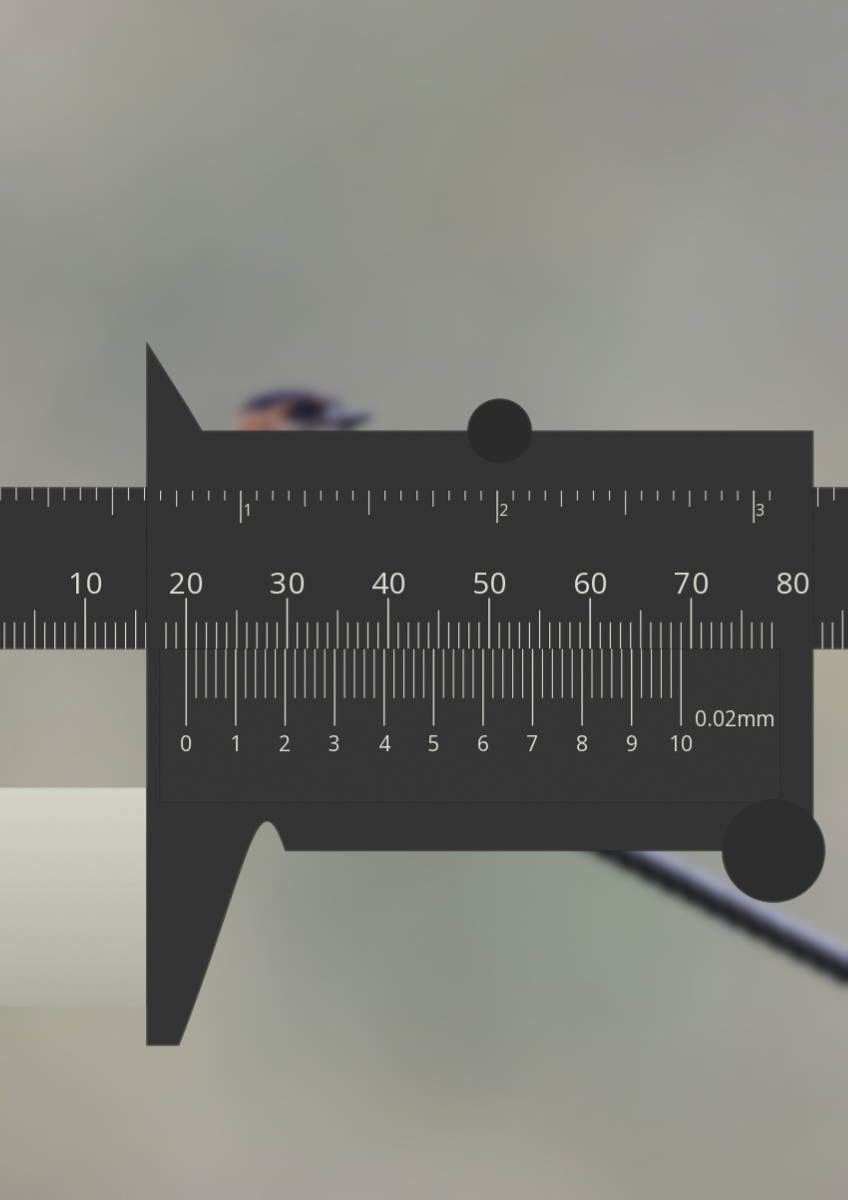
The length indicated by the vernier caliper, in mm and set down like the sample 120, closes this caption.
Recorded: 20.0
